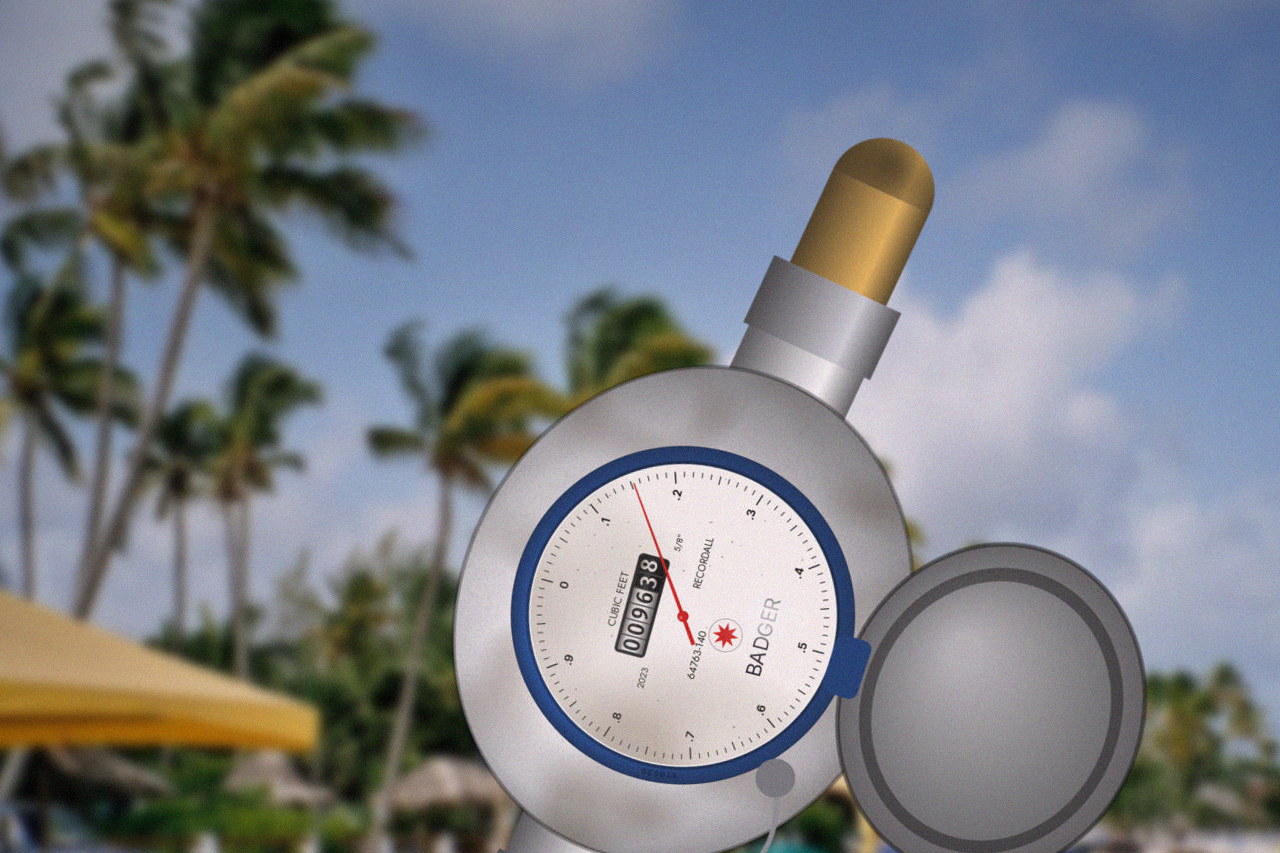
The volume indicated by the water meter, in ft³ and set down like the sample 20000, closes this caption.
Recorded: 9638.15
